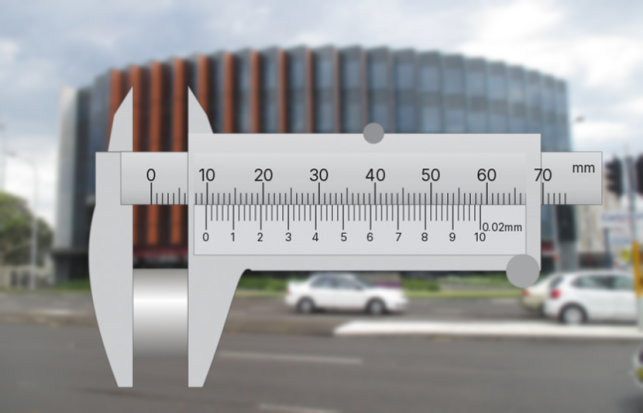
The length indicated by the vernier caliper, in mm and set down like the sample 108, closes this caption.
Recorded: 9.8
